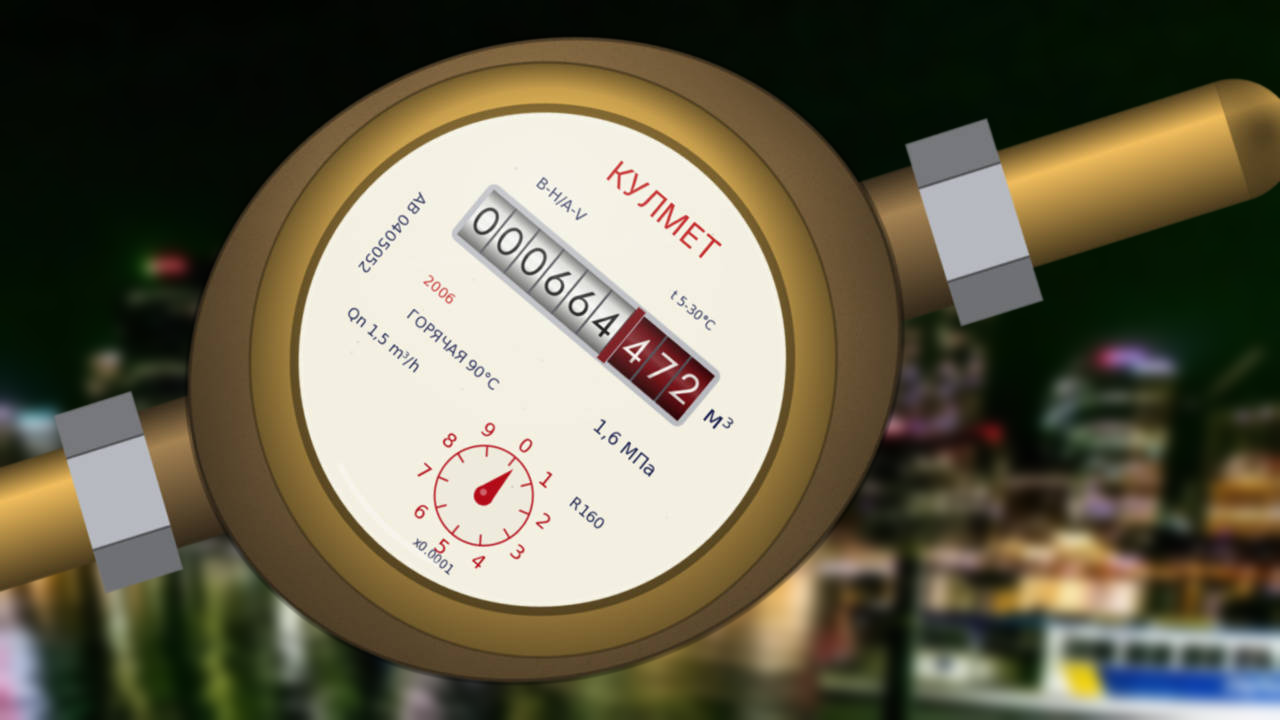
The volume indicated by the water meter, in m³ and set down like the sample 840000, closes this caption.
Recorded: 664.4720
